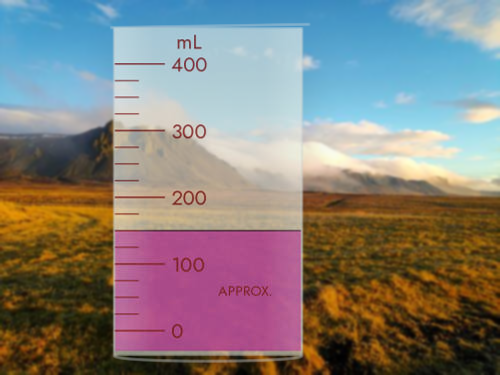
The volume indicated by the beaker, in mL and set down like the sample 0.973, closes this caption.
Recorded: 150
